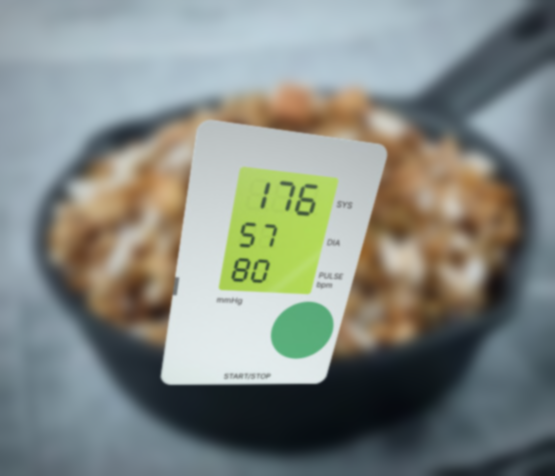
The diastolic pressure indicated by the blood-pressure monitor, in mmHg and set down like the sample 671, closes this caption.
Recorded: 57
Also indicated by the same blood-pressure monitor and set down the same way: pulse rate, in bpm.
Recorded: 80
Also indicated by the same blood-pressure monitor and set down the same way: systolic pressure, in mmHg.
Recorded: 176
